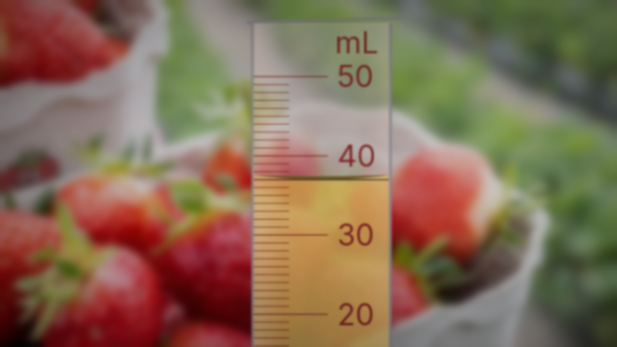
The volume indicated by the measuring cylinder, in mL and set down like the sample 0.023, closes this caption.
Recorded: 37
